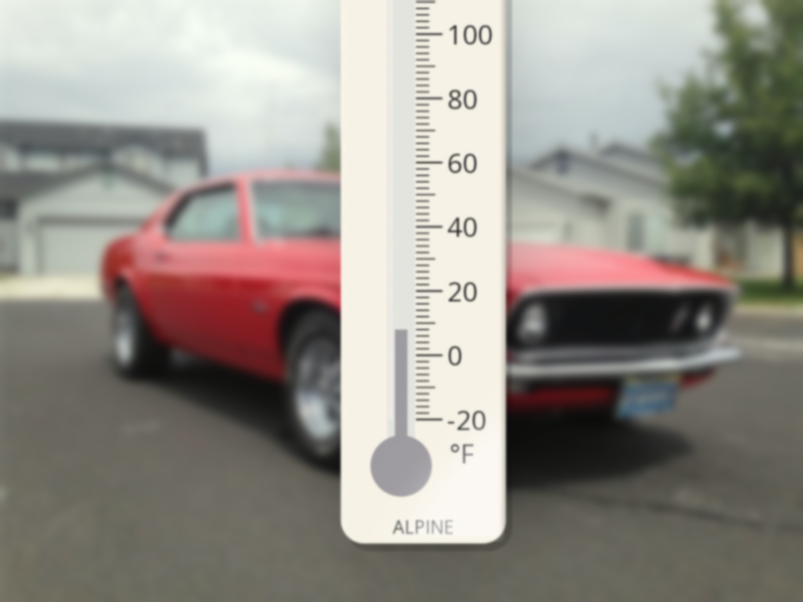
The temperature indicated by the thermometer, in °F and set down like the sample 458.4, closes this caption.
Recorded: 8
